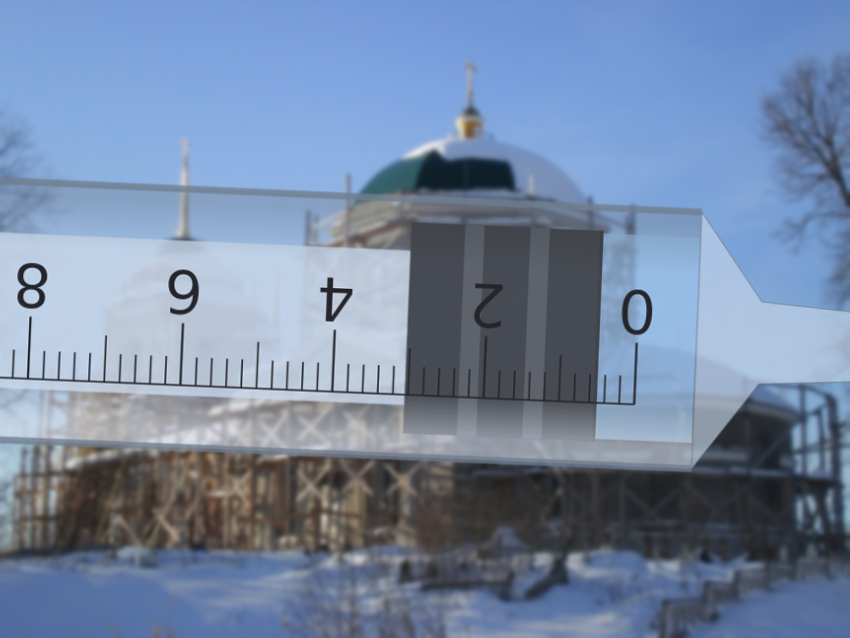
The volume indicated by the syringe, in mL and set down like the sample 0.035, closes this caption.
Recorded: 0.5
